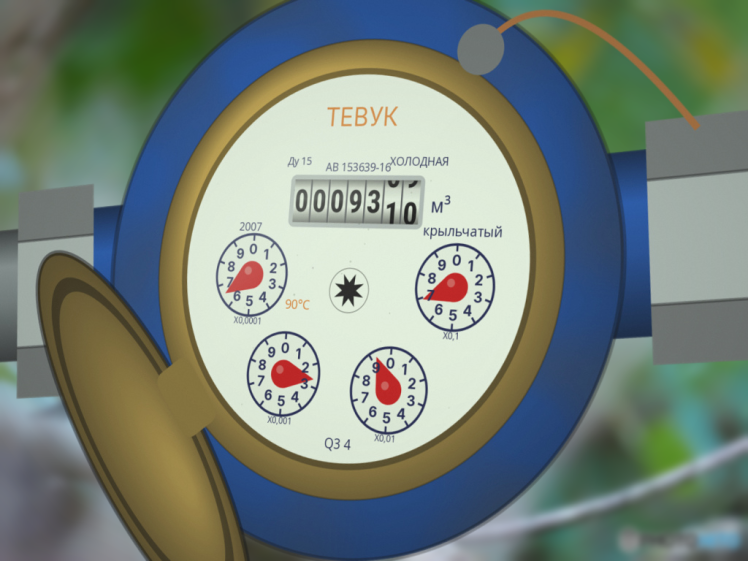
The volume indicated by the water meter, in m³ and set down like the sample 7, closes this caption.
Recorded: 9309.6926
